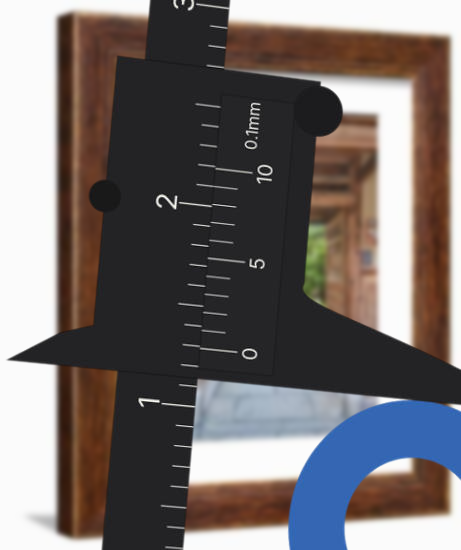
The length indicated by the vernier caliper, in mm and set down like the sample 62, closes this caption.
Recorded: 12.9
